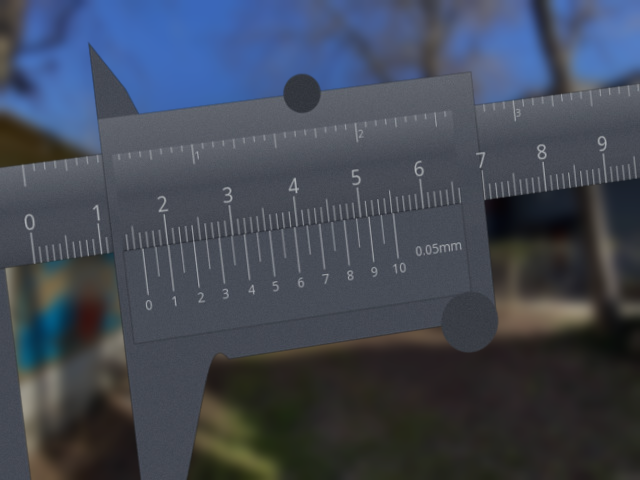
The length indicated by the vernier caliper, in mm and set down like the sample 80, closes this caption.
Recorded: 16.2
